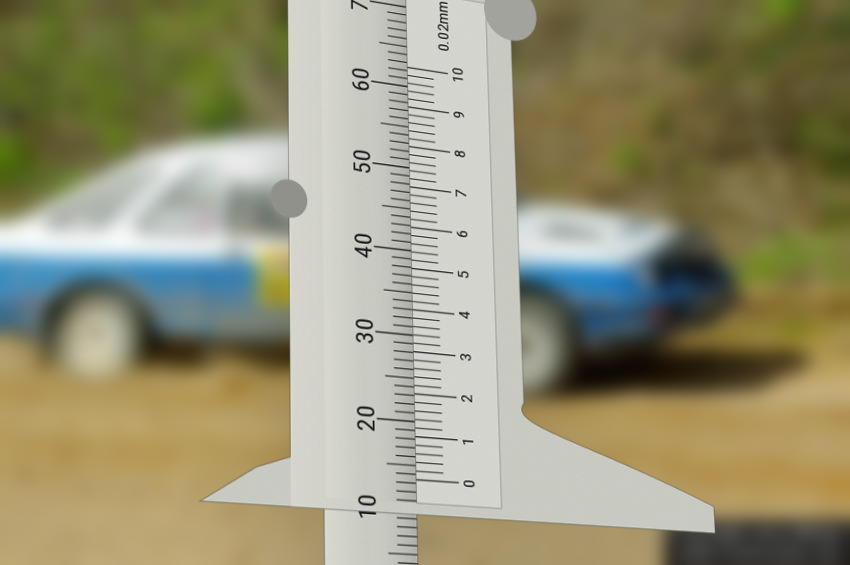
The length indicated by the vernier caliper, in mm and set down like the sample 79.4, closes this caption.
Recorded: 13.4
